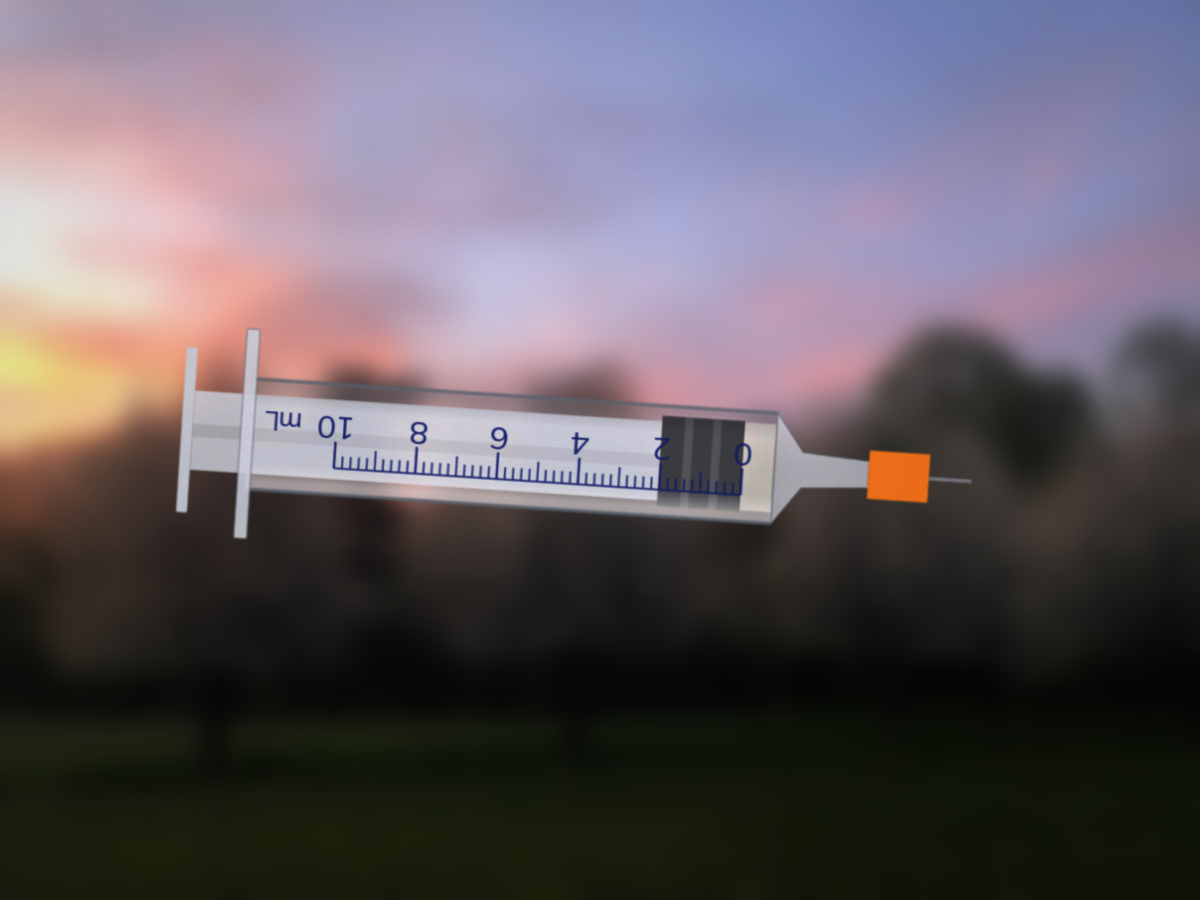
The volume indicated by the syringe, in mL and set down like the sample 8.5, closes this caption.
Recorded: 0
